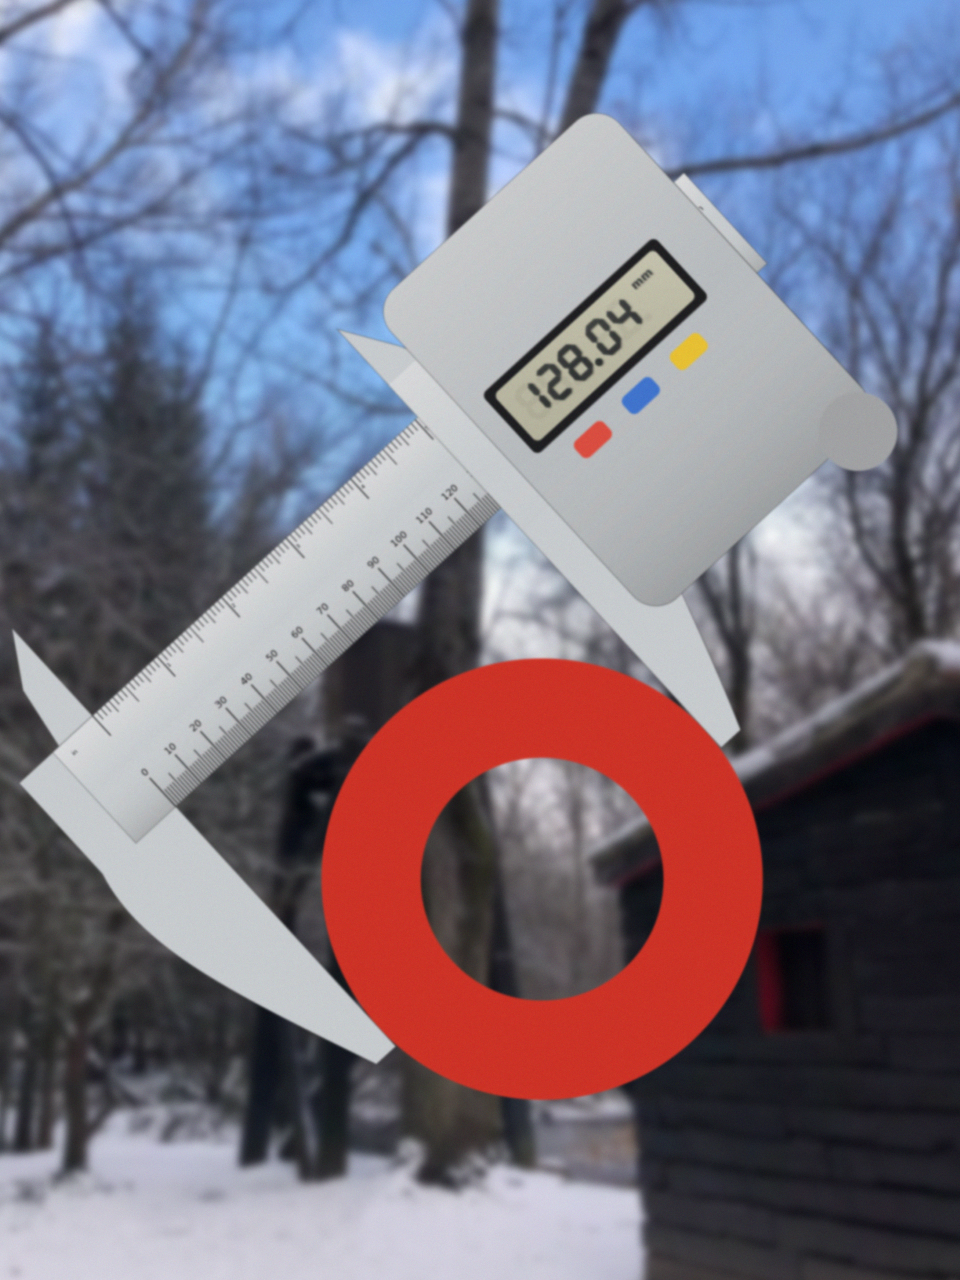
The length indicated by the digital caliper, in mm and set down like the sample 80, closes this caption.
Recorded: 128.04
